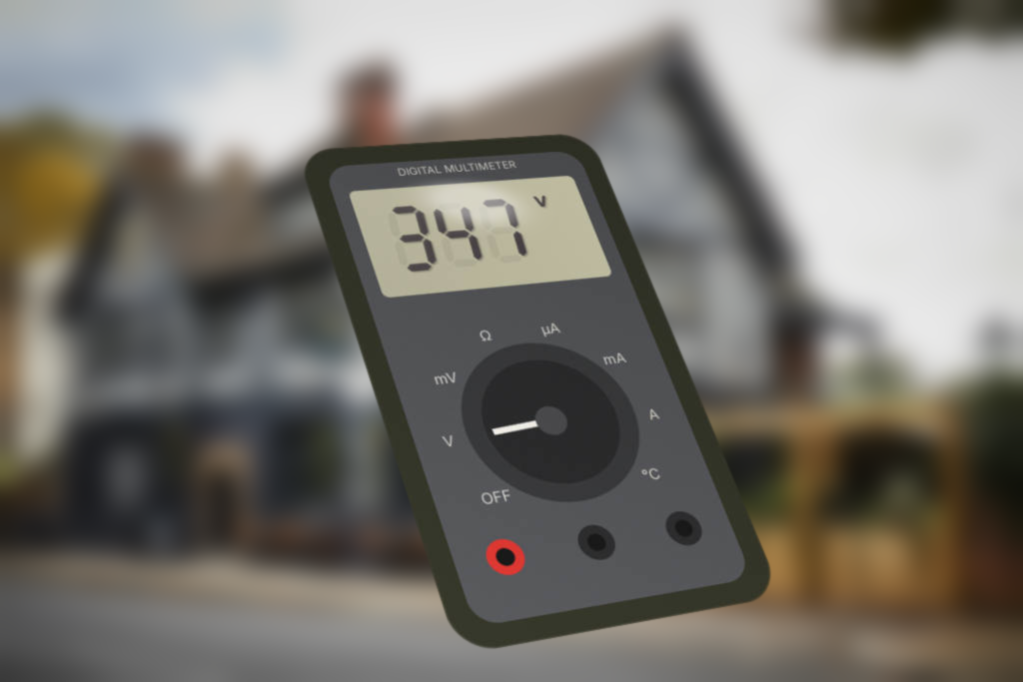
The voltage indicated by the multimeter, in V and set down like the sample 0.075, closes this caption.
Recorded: 347
